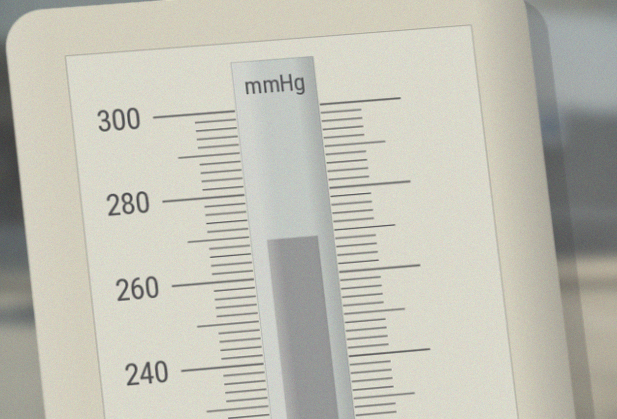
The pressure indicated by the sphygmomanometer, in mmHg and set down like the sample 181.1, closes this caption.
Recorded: 269
